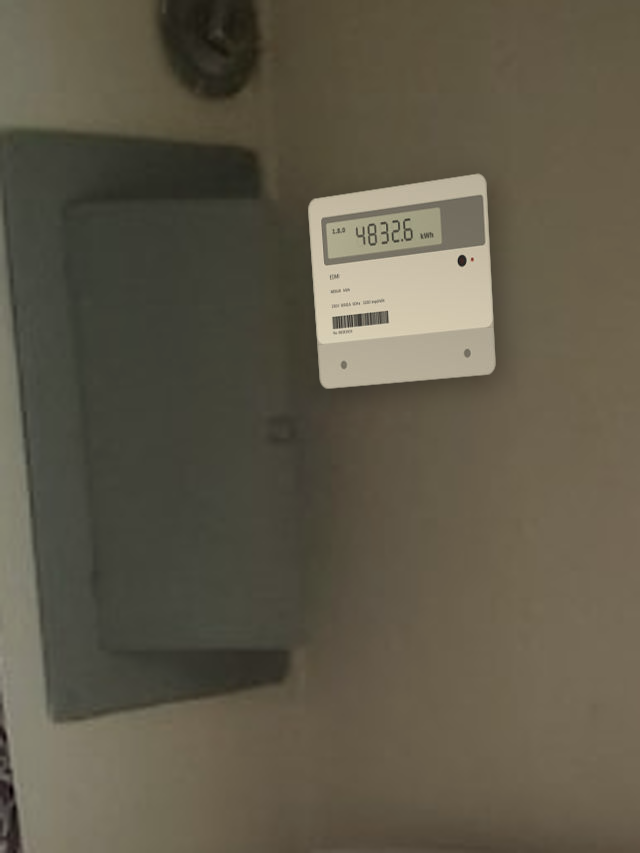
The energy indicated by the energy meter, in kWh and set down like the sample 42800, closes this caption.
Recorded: 4832.6
